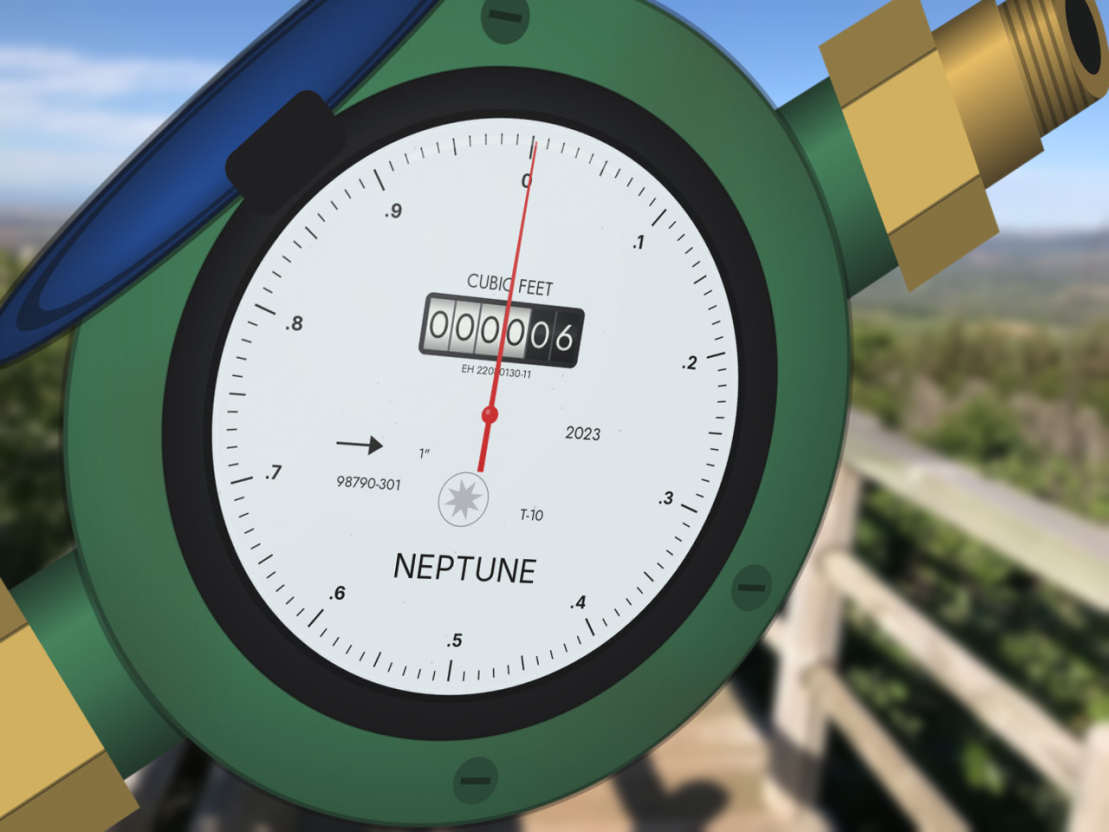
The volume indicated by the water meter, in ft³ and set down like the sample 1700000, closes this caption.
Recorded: 6.00
